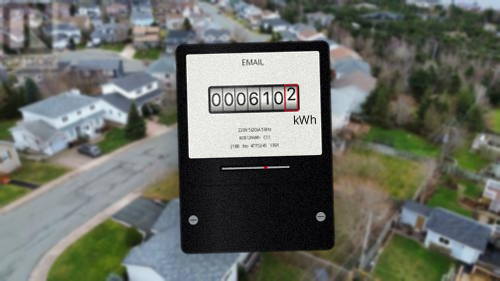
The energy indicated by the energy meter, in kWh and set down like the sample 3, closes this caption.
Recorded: 610.2
